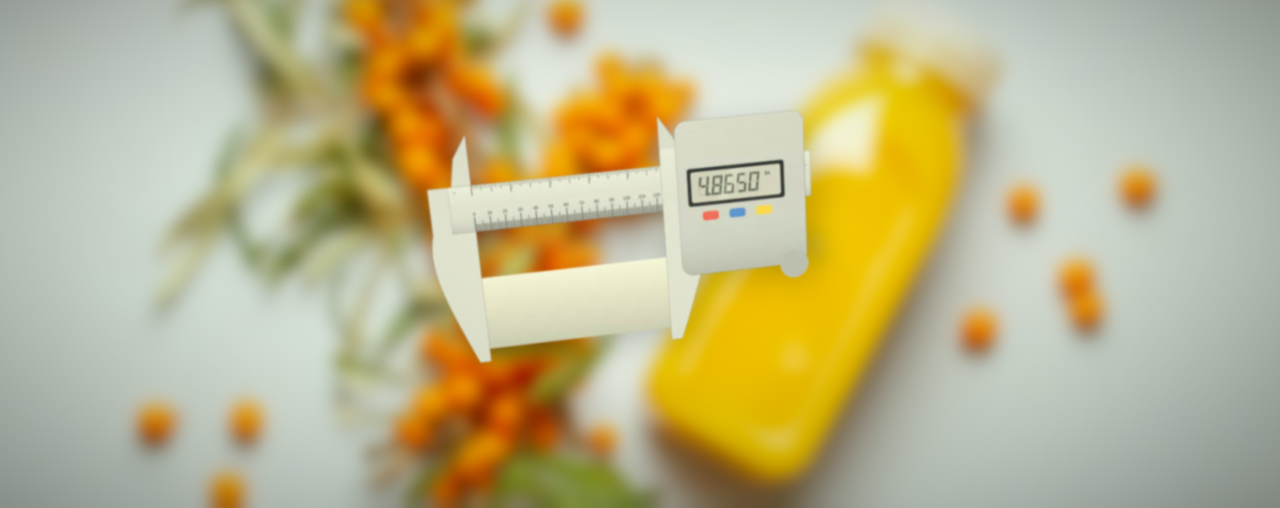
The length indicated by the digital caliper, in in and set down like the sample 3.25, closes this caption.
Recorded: 4.8650
